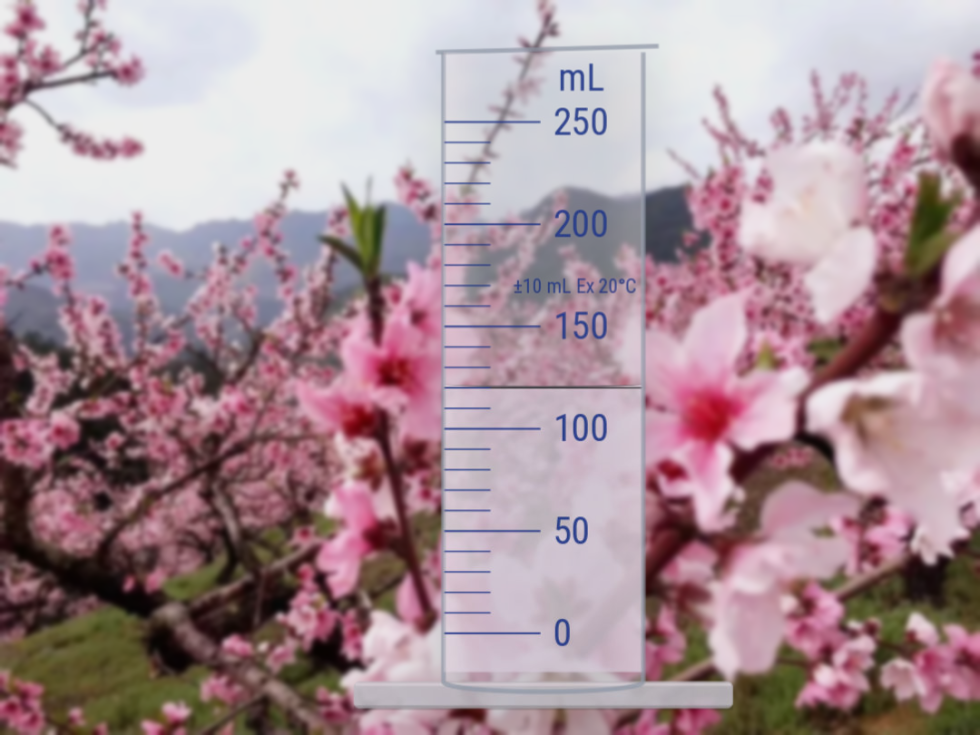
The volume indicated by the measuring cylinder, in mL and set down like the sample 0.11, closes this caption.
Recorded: 120
